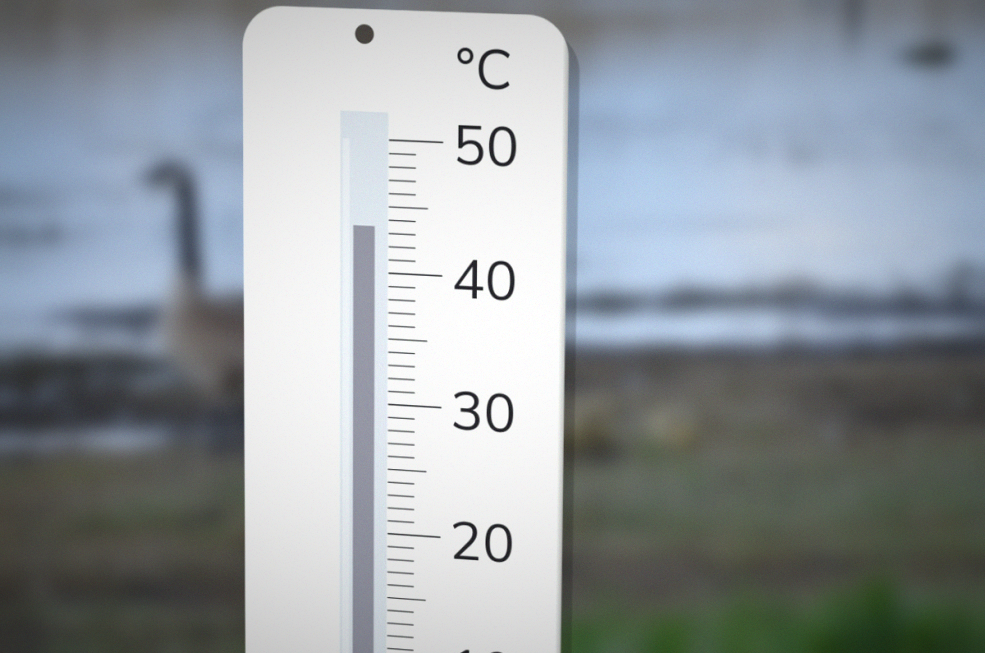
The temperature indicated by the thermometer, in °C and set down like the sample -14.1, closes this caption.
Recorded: 43.5
